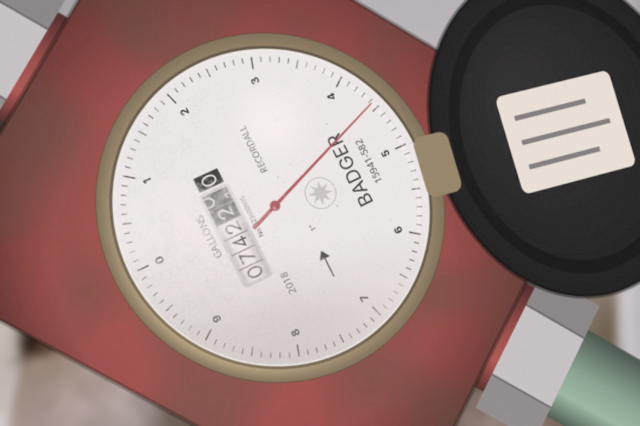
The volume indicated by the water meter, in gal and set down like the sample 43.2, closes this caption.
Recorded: 742204.4
